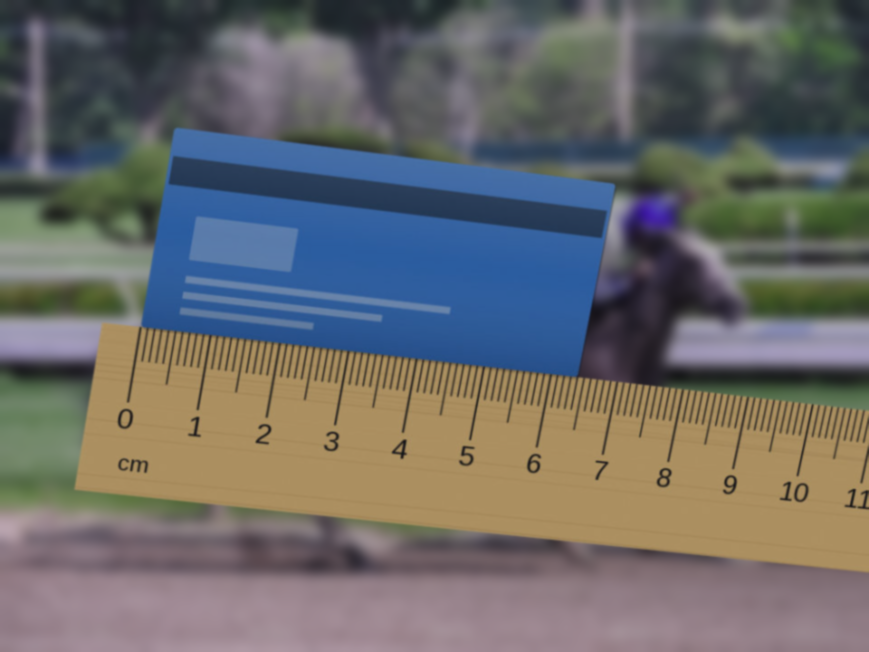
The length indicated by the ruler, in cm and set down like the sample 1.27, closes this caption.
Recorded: 6.4
